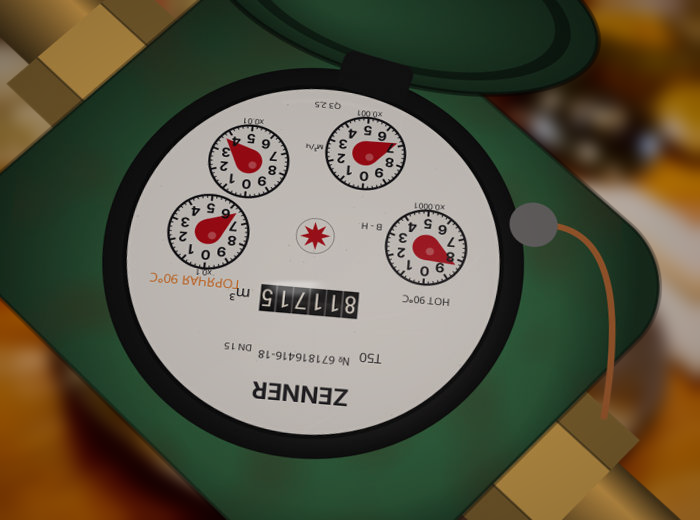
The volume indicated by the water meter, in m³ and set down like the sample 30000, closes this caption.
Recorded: 811715.6368
